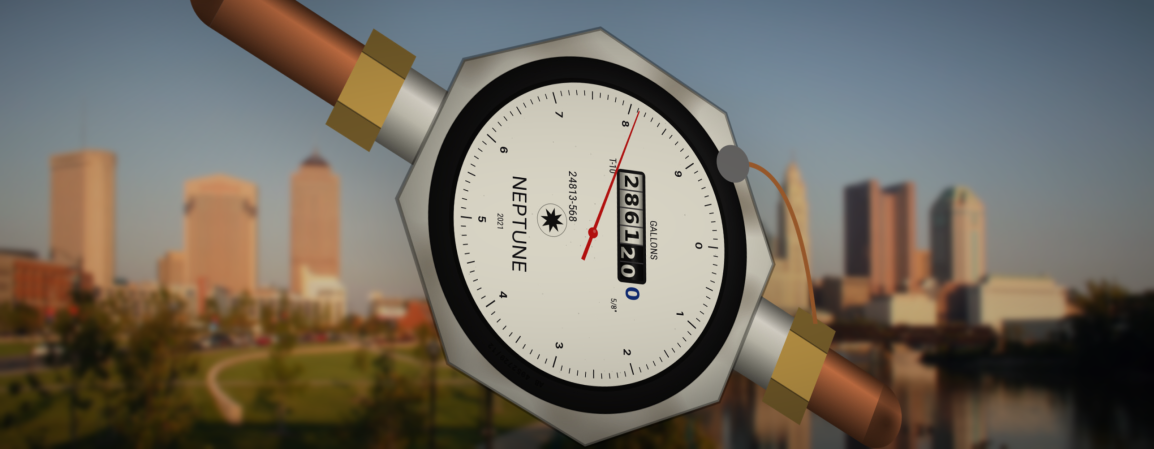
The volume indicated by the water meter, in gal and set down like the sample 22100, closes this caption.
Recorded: 2861198.1
